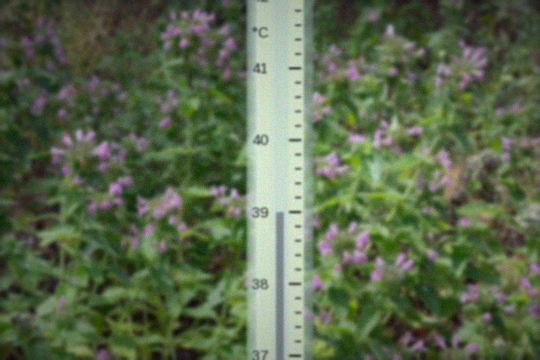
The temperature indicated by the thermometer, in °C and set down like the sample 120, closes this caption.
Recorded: 39
